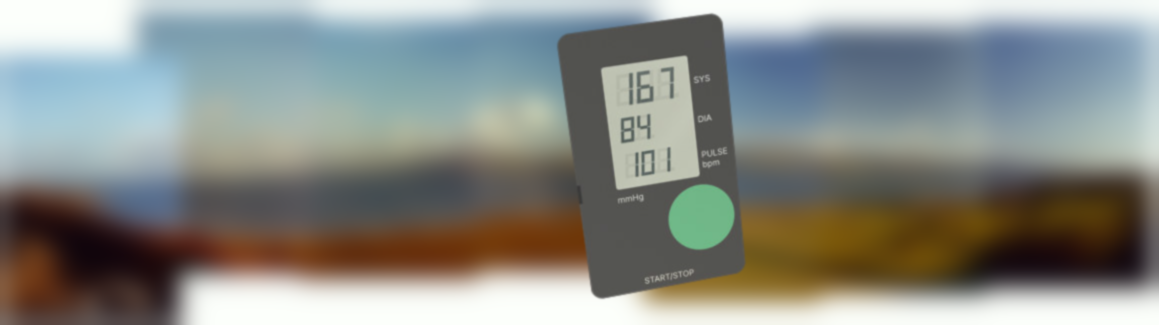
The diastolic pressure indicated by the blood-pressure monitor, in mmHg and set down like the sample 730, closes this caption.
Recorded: 84
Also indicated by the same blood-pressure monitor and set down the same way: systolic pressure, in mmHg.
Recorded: 167
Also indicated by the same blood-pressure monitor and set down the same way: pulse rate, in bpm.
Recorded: 101
